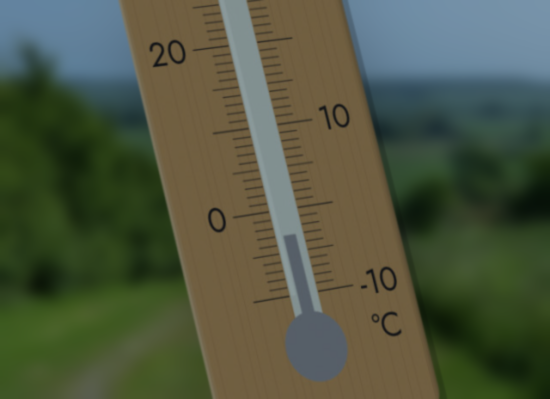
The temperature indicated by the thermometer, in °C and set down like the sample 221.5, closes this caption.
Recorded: -3
